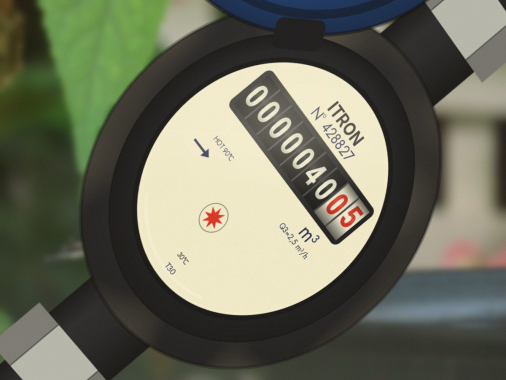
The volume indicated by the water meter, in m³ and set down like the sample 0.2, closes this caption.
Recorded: 40.05
